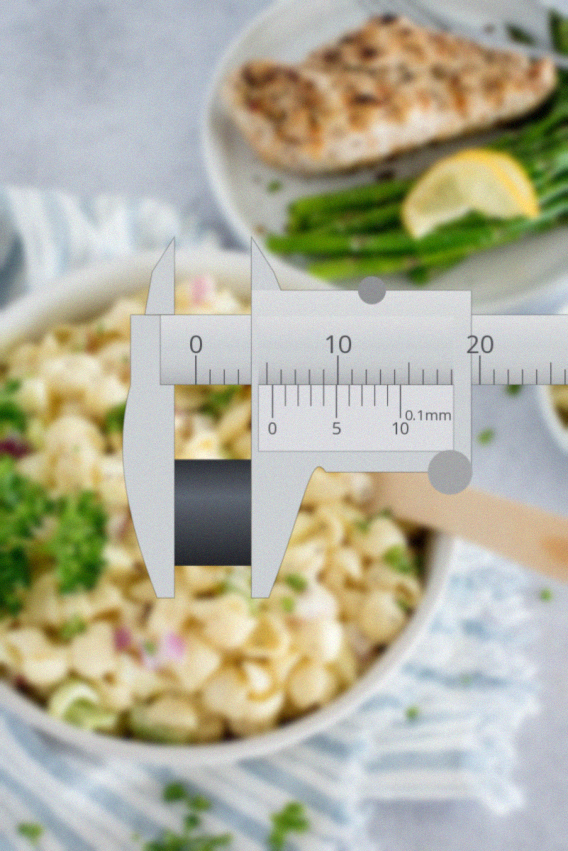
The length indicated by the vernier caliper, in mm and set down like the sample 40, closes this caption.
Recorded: 5.4
